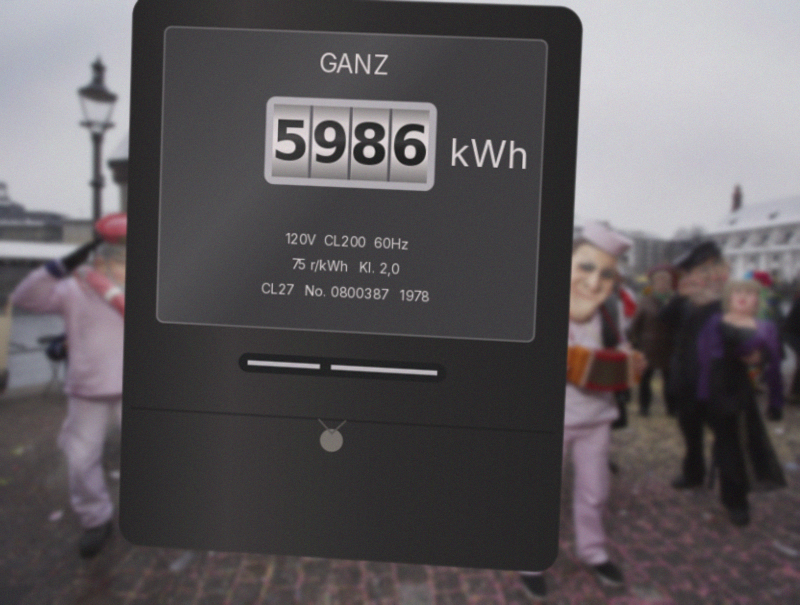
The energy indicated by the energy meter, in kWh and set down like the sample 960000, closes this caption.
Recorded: 5986
